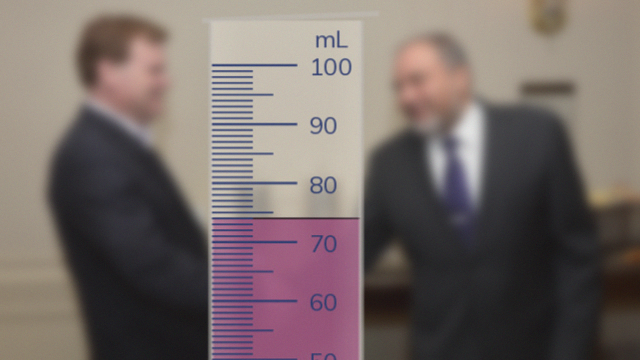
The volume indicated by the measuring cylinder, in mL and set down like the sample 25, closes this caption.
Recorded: 74
